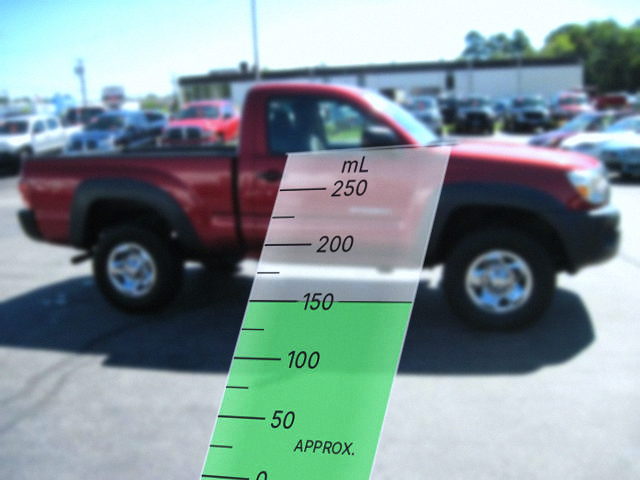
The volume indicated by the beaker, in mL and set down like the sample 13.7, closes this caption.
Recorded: 150
